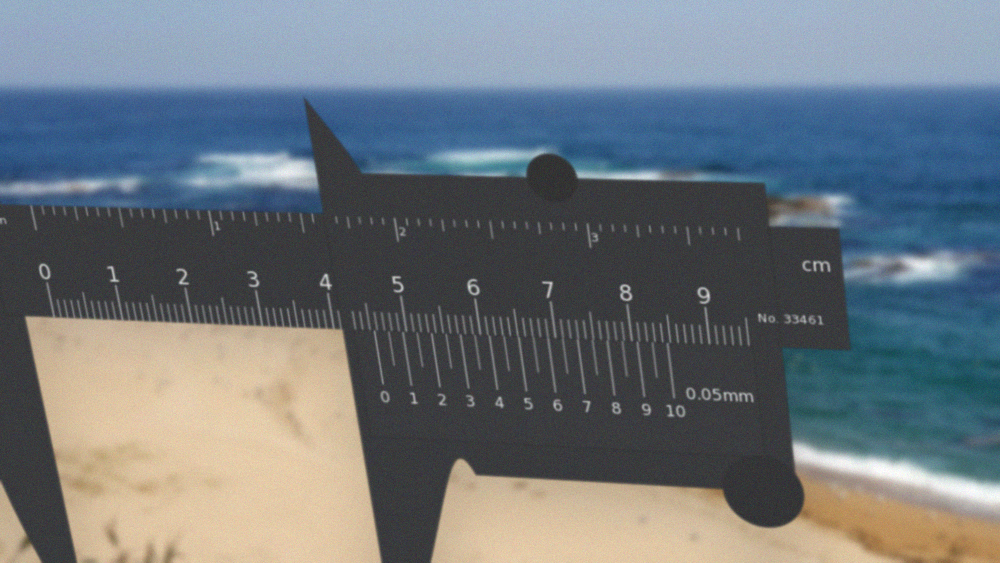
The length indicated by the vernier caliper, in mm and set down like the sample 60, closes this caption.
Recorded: 45.6
